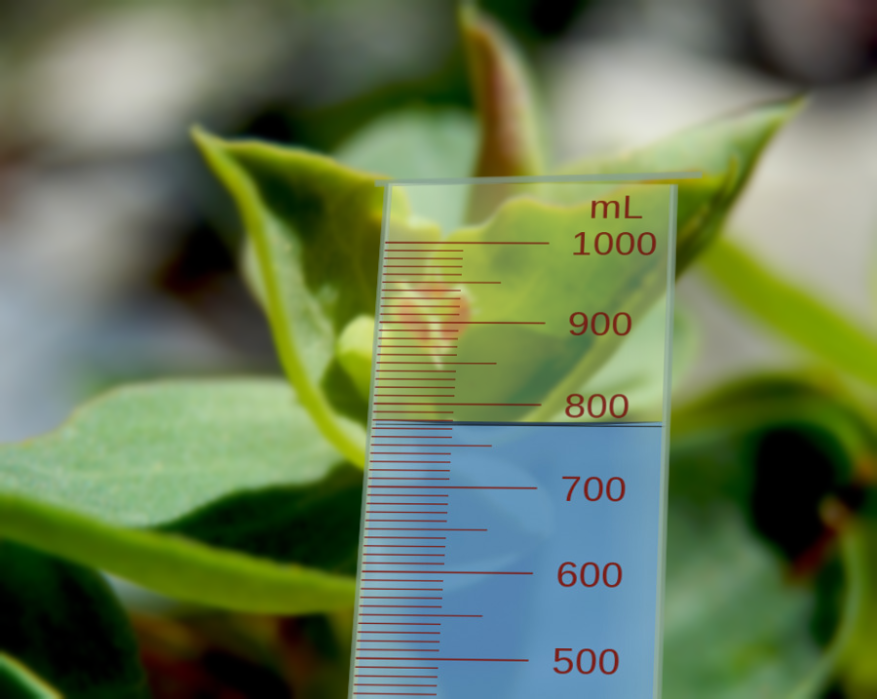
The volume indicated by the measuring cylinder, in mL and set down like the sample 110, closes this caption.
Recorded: 775
